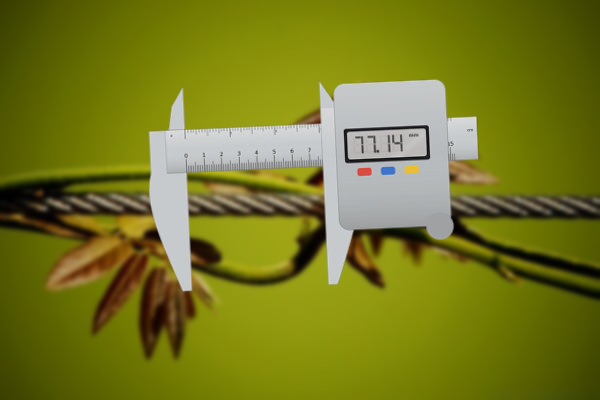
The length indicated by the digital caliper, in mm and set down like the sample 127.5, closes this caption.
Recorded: 77.14
